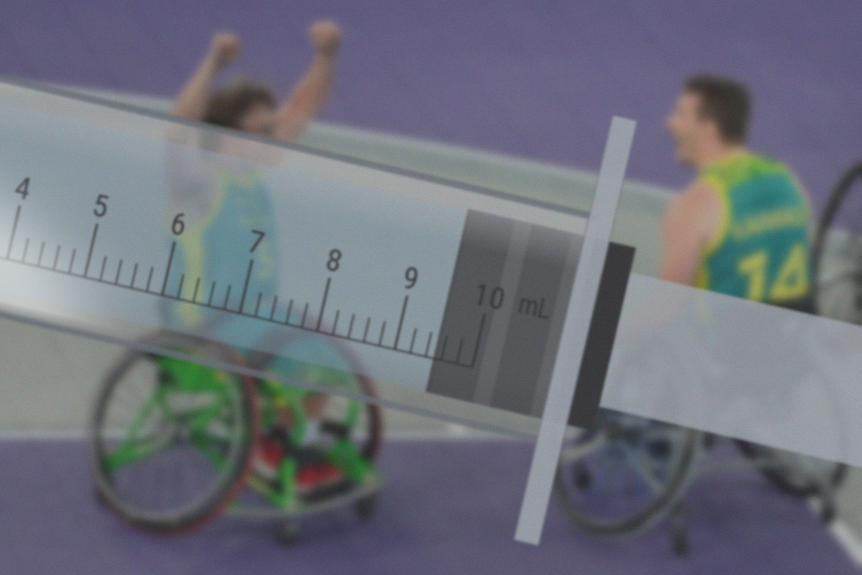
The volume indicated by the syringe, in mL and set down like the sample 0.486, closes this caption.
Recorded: 9.5
